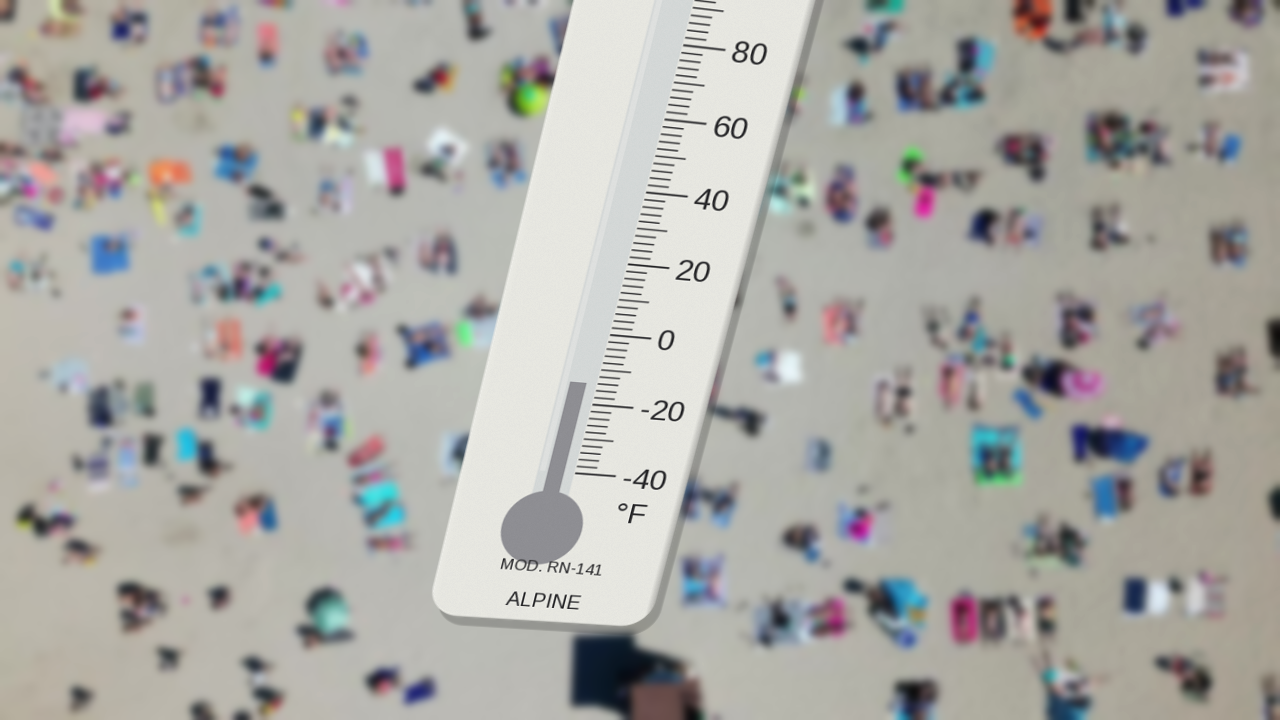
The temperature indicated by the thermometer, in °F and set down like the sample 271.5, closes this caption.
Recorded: -14
